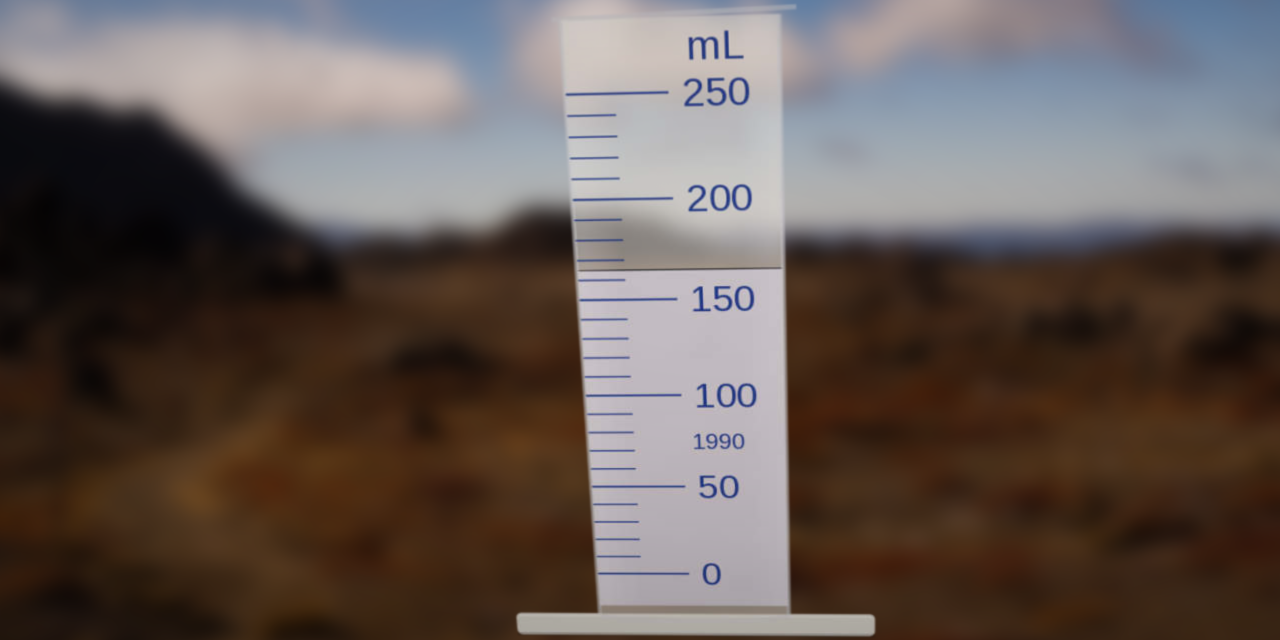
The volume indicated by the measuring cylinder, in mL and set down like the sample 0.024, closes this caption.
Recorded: 165
